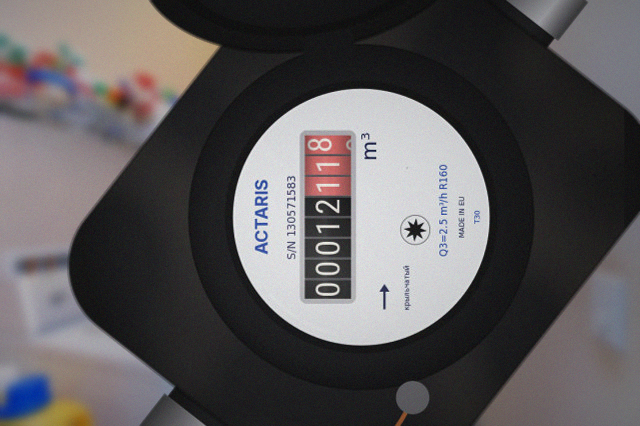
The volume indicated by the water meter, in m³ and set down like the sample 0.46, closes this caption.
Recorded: 12.118
